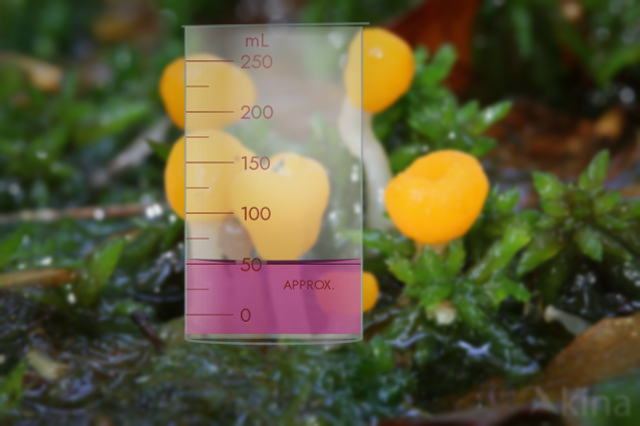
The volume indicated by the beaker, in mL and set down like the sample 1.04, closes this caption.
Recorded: 50
